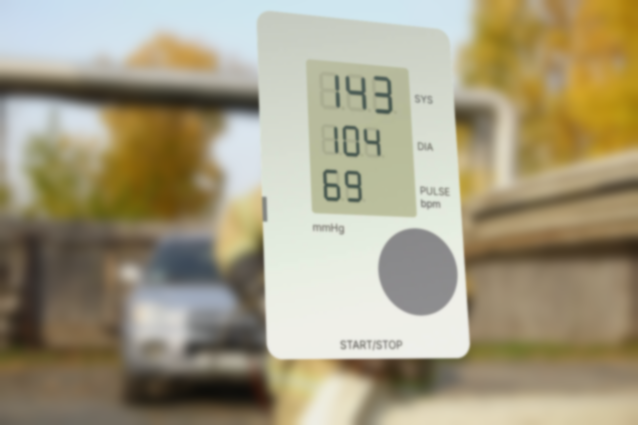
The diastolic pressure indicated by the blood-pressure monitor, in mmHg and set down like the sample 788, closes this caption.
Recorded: 104
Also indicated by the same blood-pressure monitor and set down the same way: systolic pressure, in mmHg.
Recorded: 143
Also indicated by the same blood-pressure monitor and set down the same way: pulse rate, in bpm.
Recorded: 69
